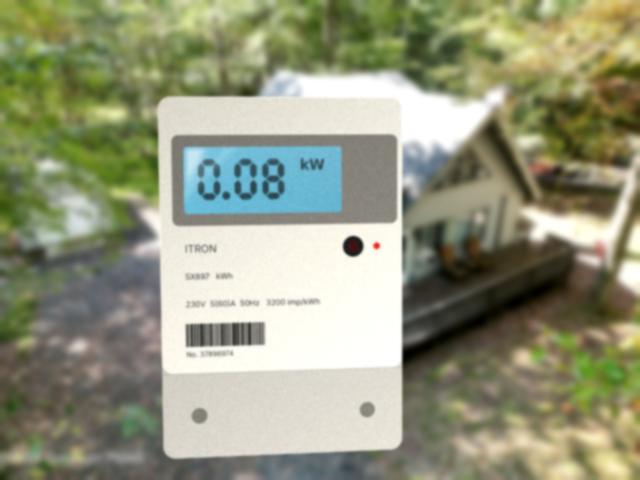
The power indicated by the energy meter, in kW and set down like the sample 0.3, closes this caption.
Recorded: 0.08
